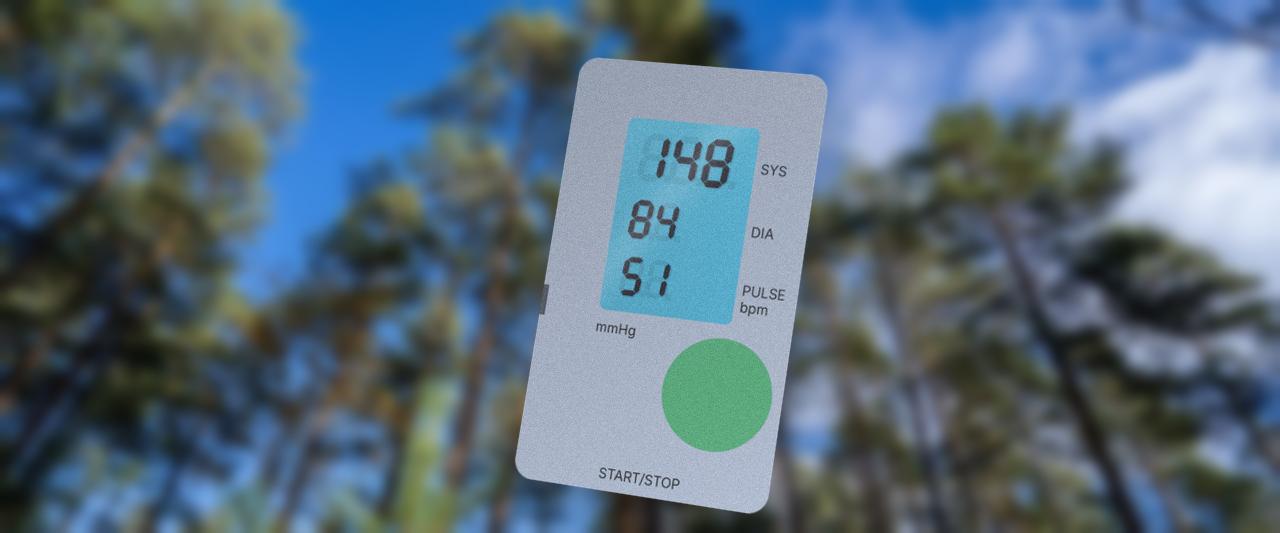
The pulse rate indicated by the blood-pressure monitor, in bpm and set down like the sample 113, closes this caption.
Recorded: 51
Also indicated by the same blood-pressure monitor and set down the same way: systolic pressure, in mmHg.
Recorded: 148
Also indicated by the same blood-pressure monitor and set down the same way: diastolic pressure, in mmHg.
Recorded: 84
